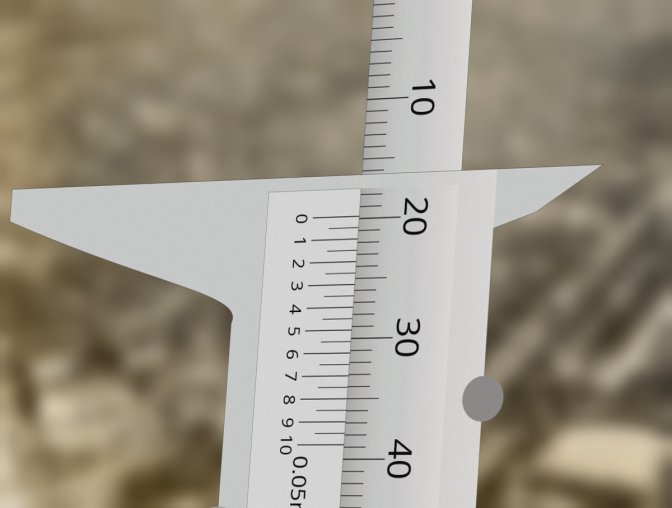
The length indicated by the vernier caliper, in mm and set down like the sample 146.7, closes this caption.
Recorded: 19.8
